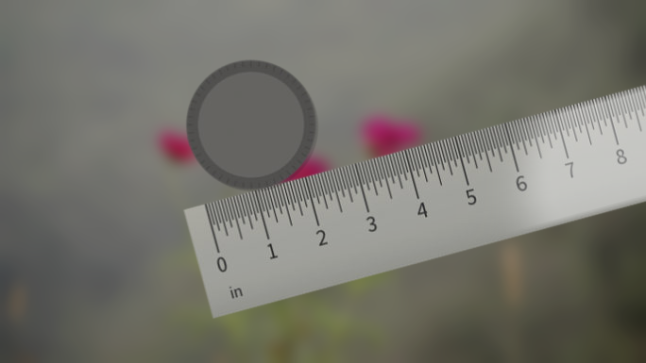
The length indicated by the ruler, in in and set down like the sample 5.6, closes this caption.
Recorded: 2.5
